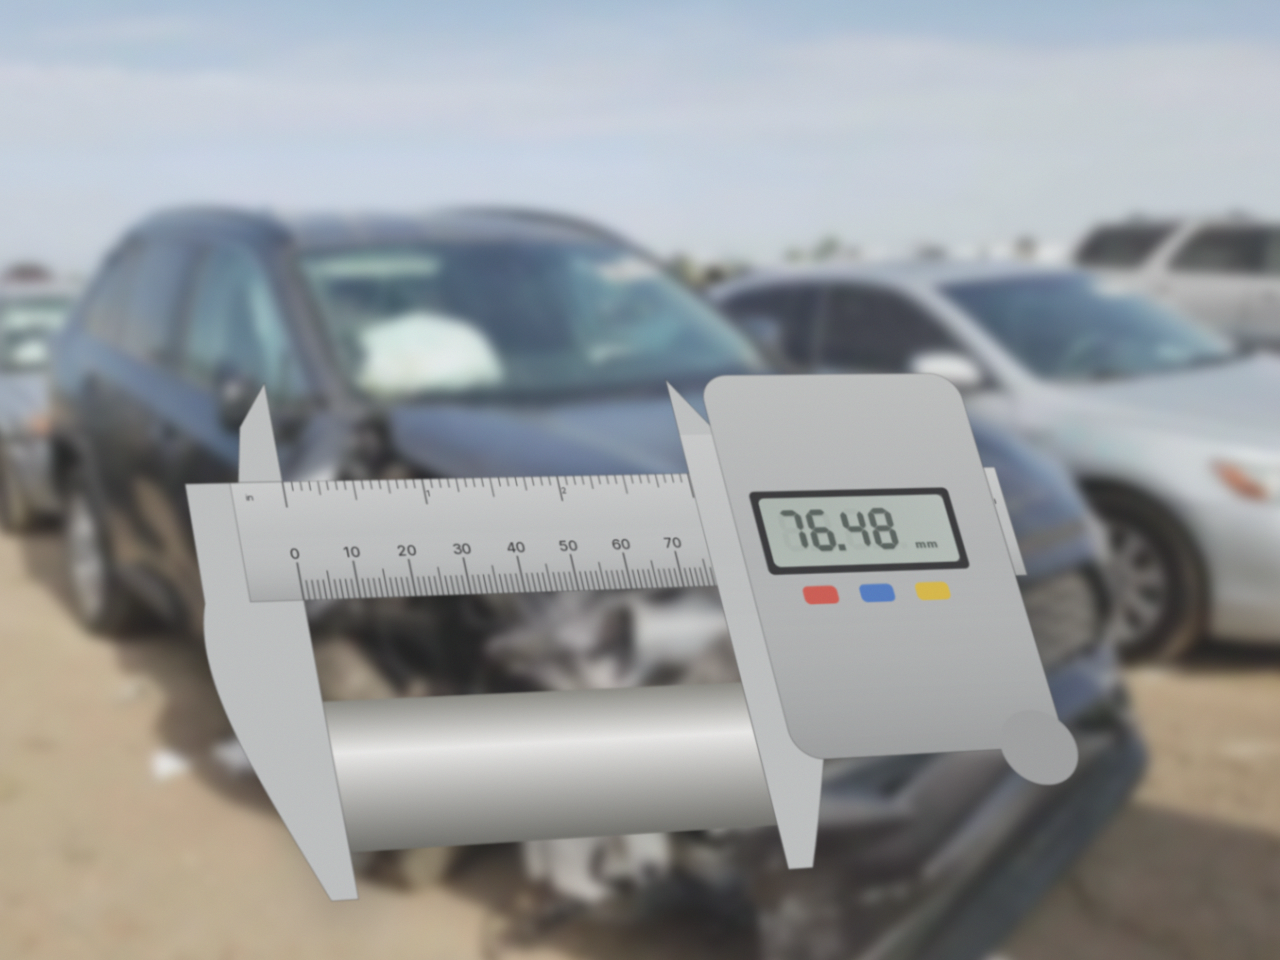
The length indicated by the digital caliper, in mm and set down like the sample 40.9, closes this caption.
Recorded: 76.48
